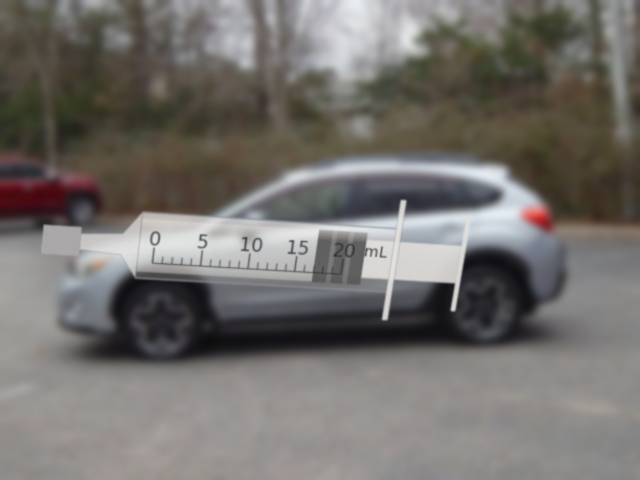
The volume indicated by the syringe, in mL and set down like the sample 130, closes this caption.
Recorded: 17
